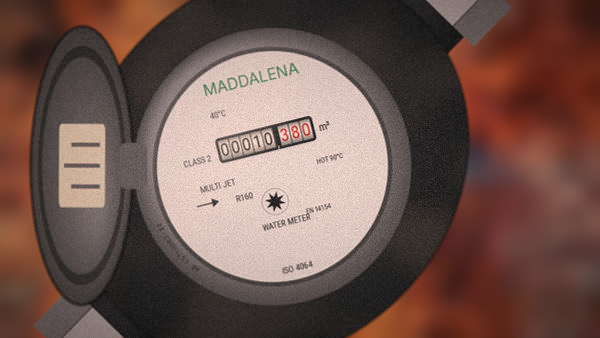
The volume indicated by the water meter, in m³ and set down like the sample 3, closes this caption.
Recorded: 10.380
